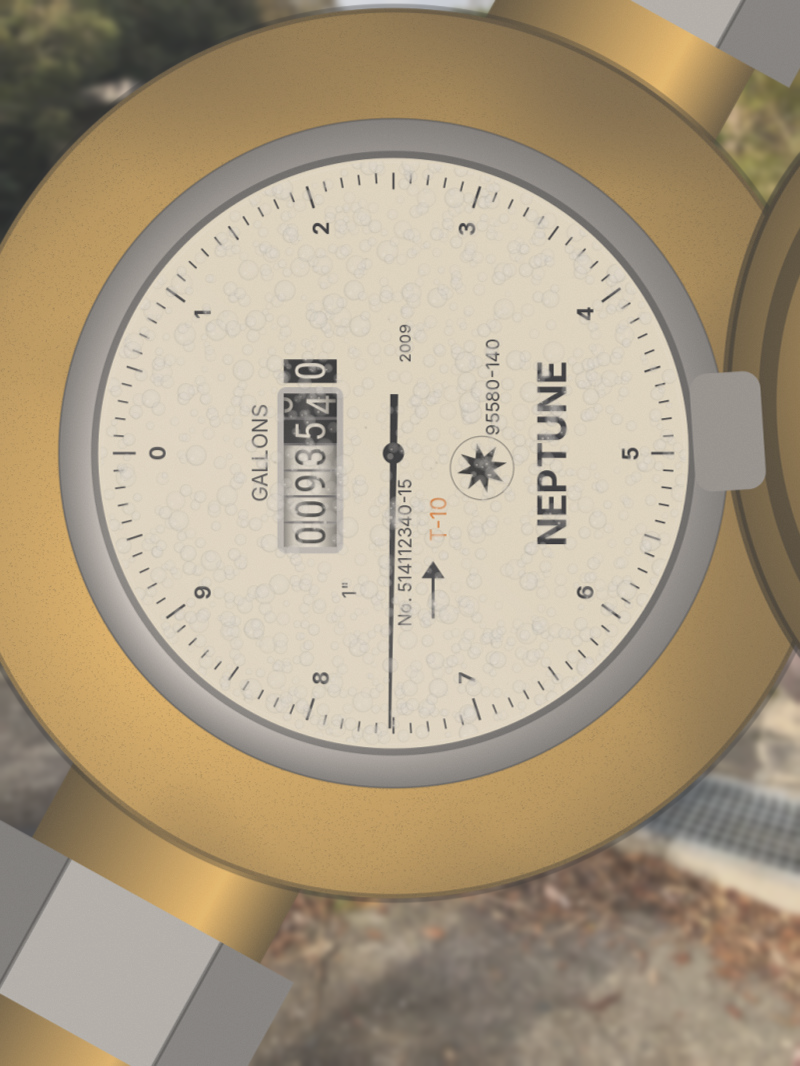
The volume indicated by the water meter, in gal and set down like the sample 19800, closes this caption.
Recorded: 93537.5
